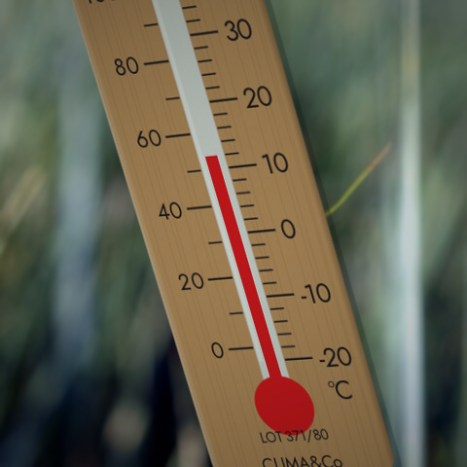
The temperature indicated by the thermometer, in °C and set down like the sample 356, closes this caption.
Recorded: 12
